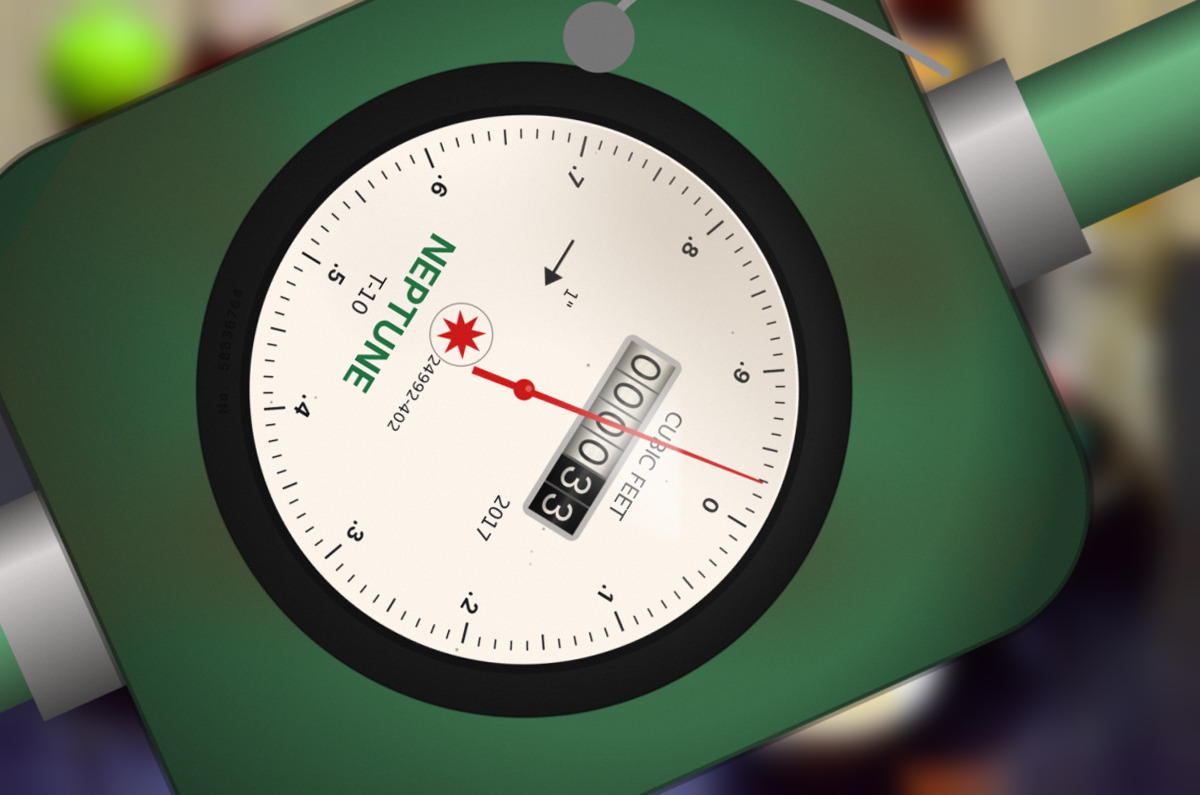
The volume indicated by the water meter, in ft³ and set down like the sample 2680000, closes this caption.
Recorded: 32.97
